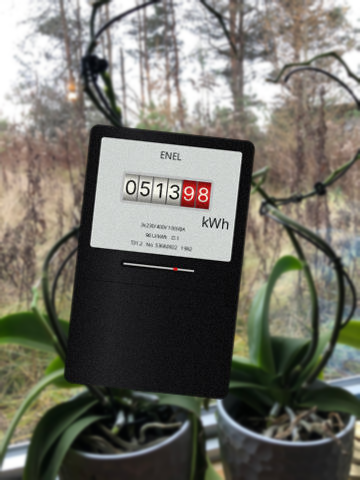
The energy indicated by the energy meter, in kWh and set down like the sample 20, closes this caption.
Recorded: 513.98
